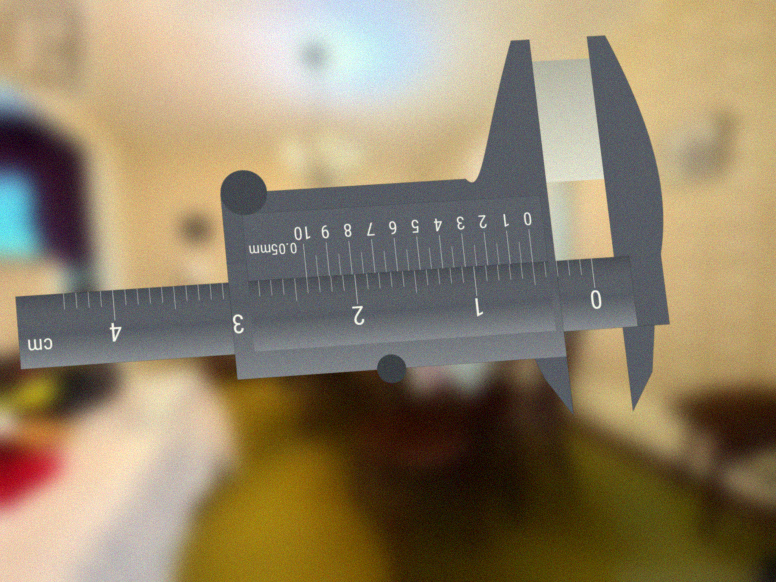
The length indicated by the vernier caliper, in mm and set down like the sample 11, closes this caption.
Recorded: 5.0
